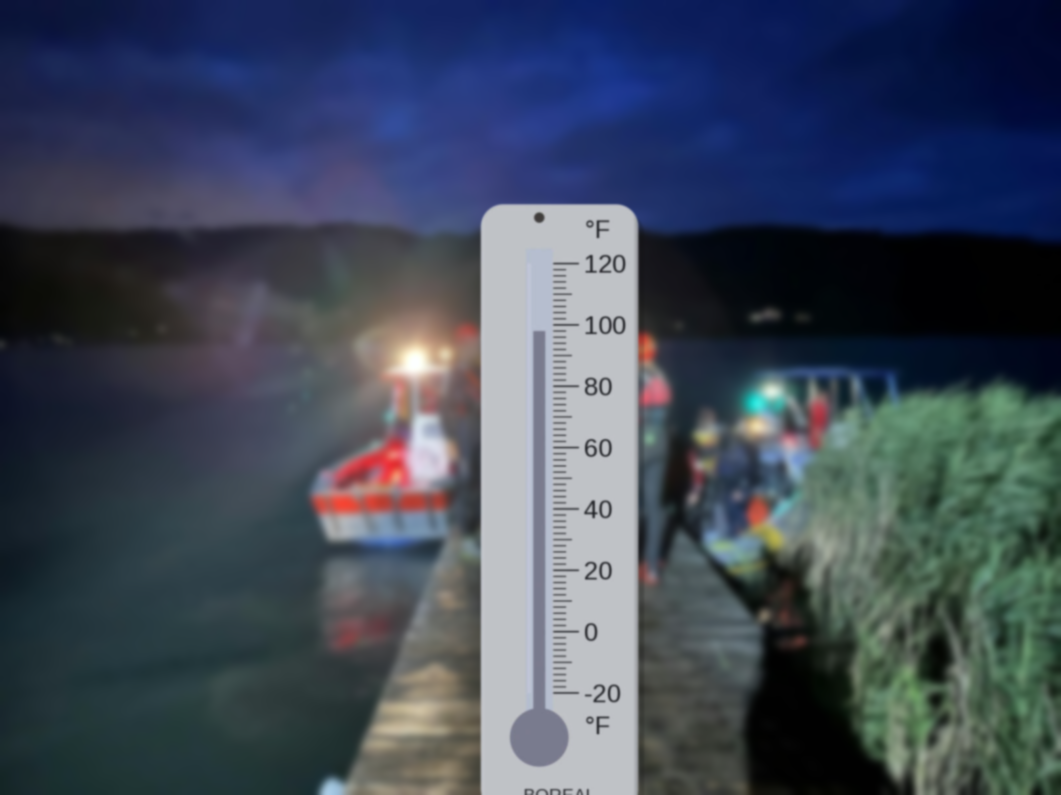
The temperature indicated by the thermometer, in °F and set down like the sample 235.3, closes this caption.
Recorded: 98
